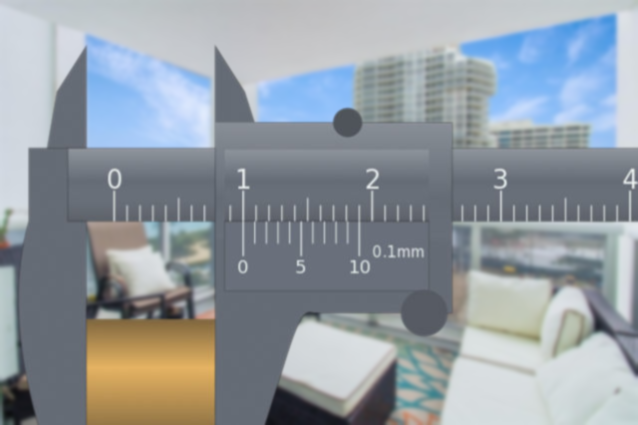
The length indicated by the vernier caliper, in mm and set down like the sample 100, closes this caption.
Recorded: 10.0
